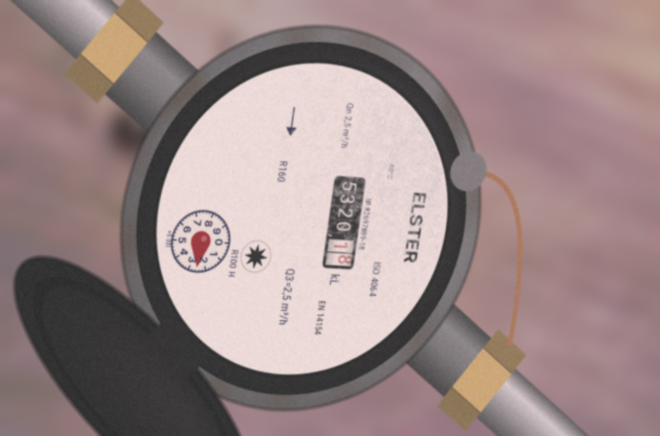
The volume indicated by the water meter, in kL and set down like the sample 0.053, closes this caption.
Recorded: 5320.182
